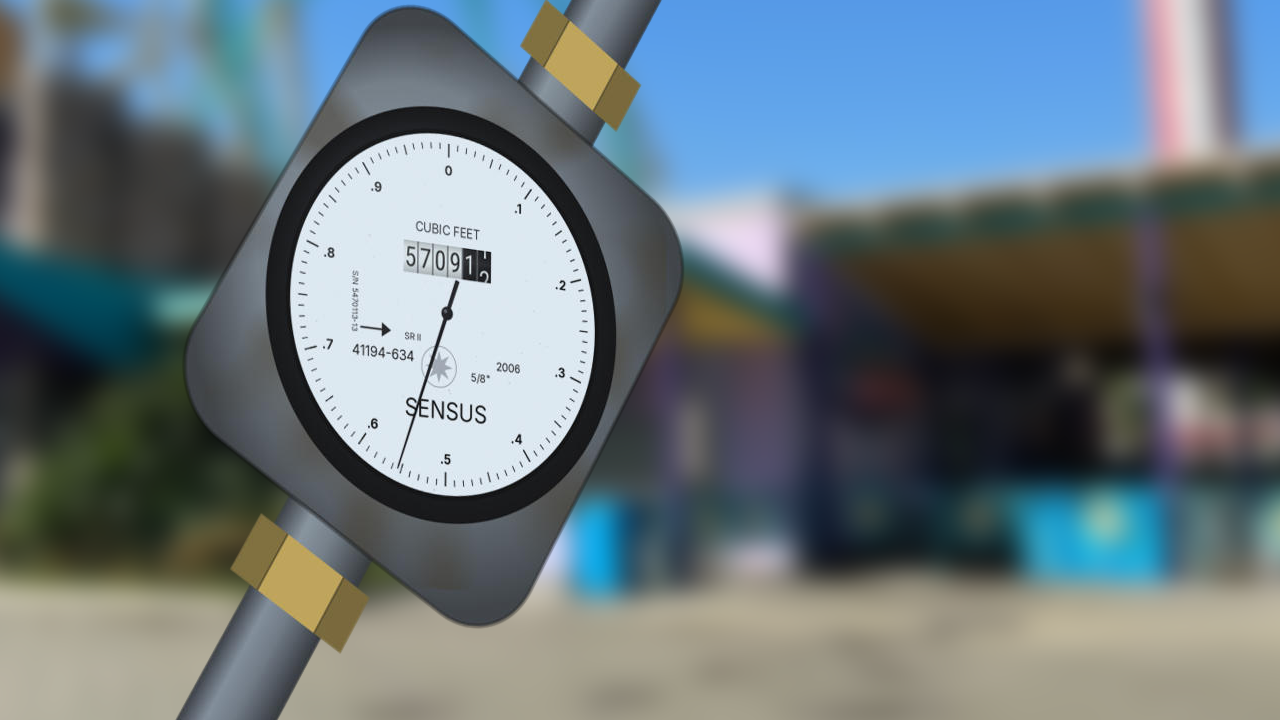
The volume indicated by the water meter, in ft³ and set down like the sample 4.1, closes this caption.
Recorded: 570911.55
